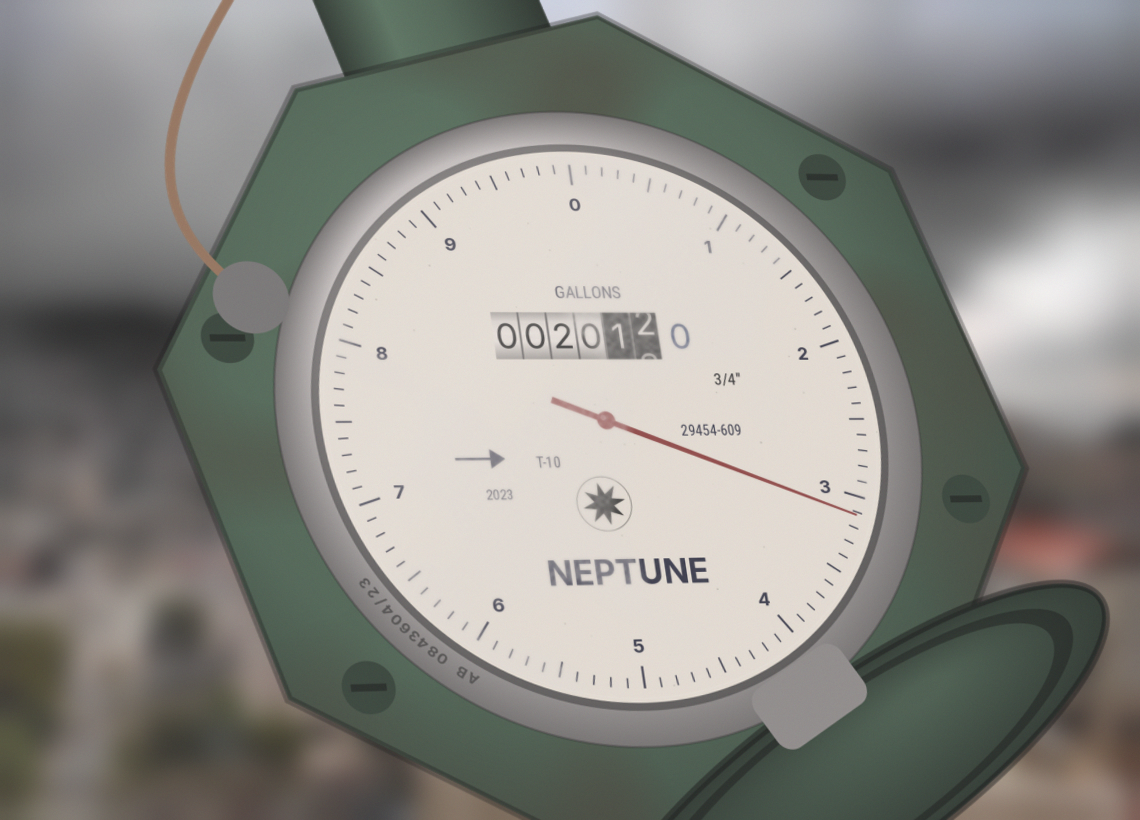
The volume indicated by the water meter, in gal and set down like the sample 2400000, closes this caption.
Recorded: 20123.1
